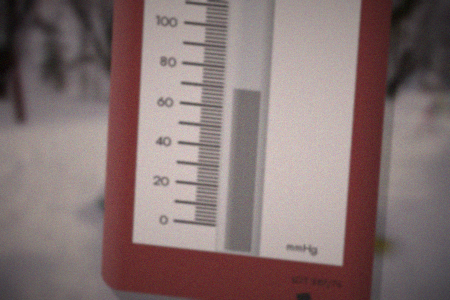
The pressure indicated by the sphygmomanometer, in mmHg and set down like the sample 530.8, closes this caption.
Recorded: 70
